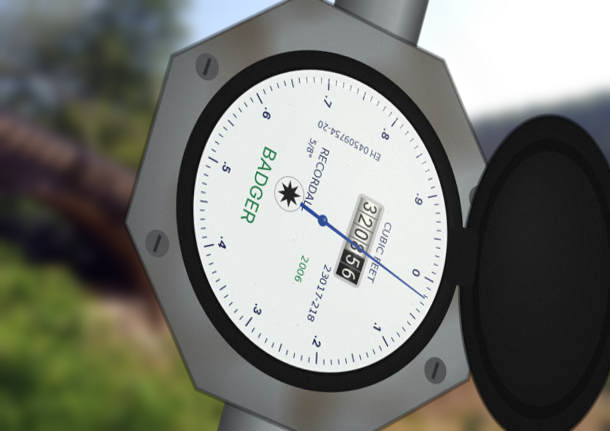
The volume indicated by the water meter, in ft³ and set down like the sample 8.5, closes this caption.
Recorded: 320856.02
